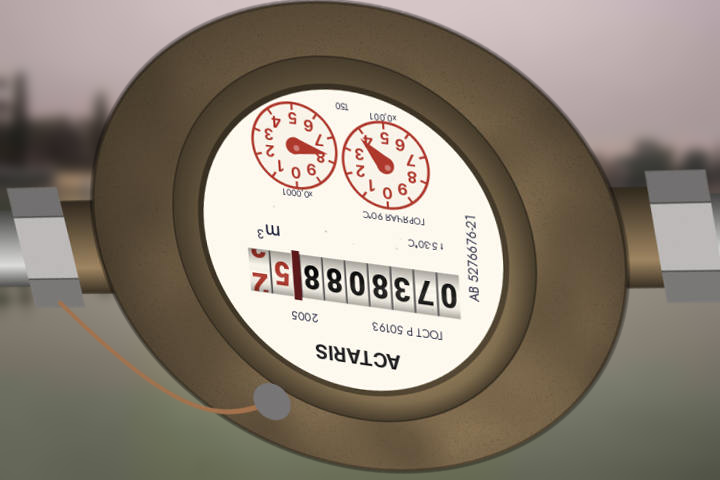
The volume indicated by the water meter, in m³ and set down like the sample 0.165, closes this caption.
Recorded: 738088.5237
